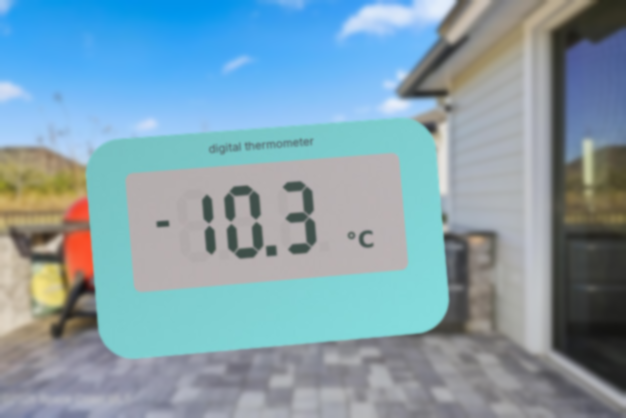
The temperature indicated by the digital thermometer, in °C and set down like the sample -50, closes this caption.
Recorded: -10.3
